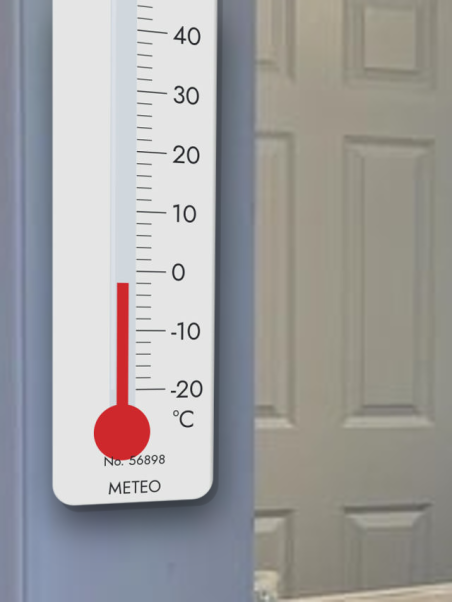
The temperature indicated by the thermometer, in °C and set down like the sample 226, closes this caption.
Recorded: -2
